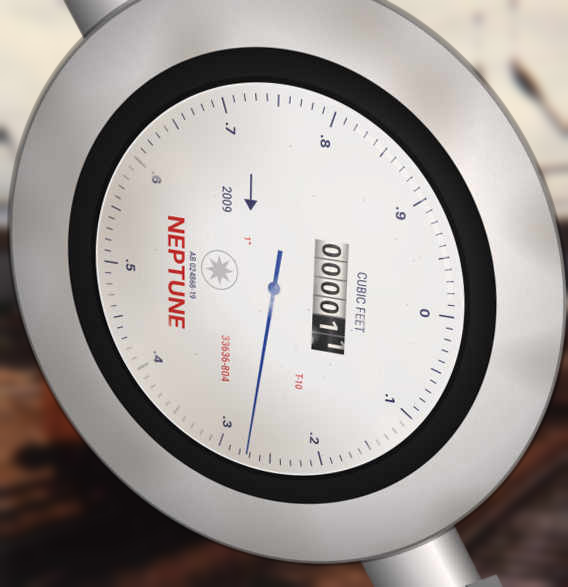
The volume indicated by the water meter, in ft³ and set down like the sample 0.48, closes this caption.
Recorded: 11.27
